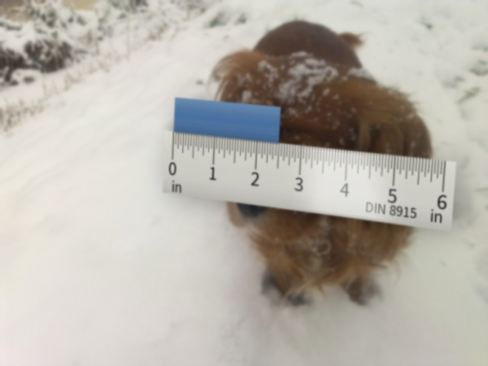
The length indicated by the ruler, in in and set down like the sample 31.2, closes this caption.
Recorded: 2.5
